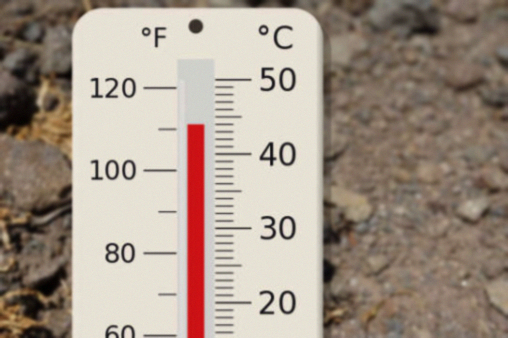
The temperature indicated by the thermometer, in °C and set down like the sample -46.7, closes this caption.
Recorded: 44
